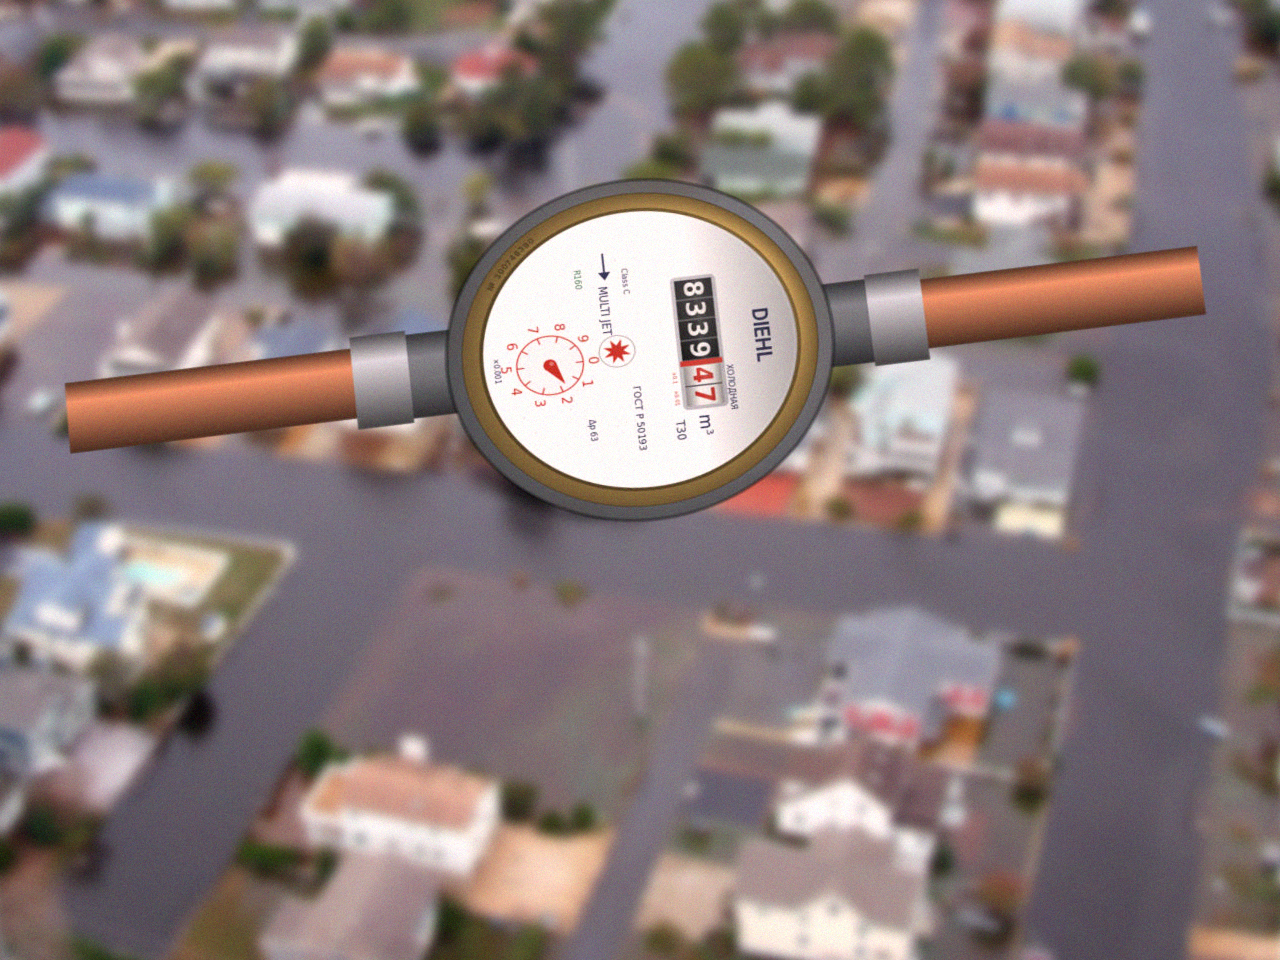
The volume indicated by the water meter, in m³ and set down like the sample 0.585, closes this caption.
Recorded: 8339.471
